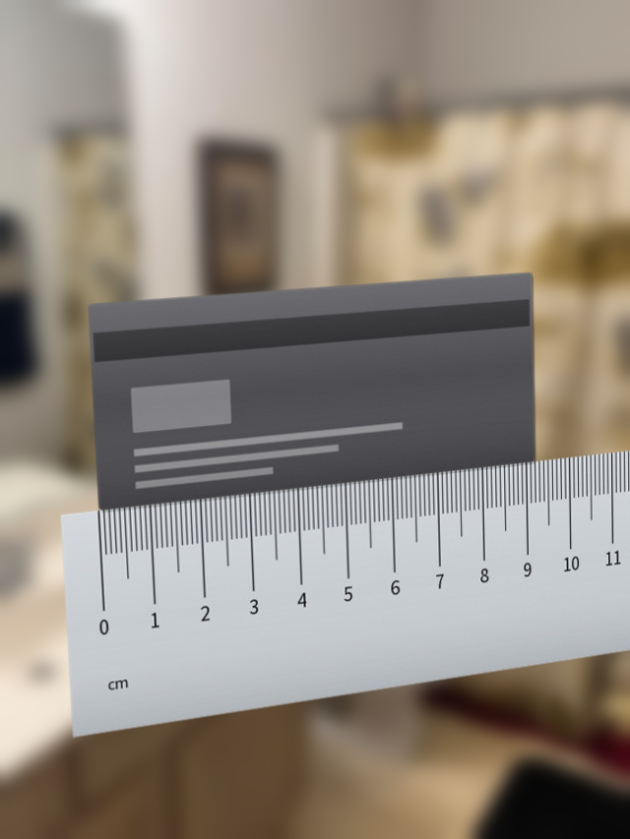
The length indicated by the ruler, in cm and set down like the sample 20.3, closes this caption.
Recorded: 9.2
